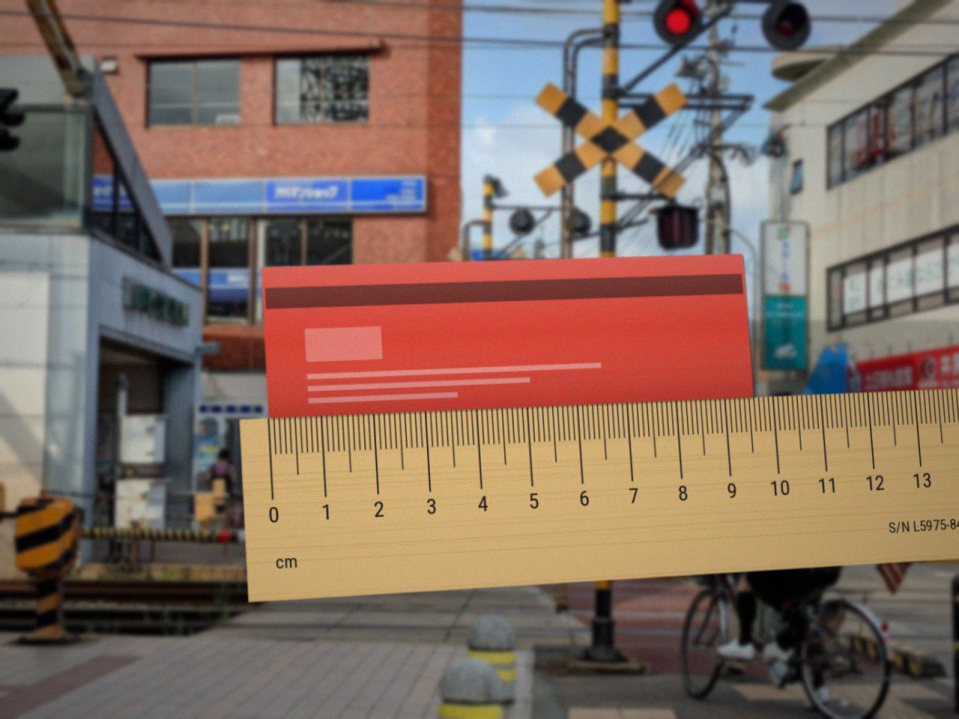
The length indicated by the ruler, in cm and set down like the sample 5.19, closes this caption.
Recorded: 9.6
